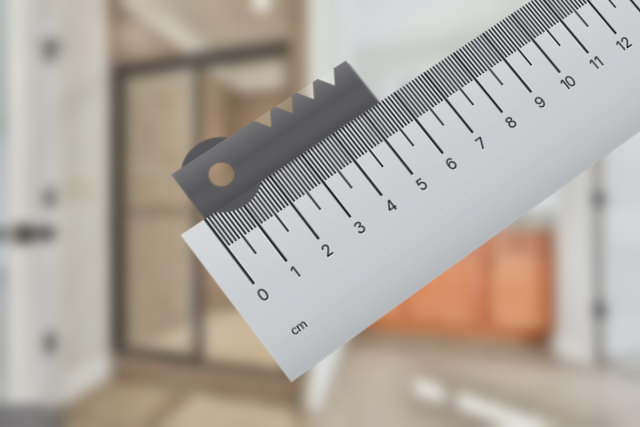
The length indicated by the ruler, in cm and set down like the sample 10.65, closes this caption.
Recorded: 5.5
